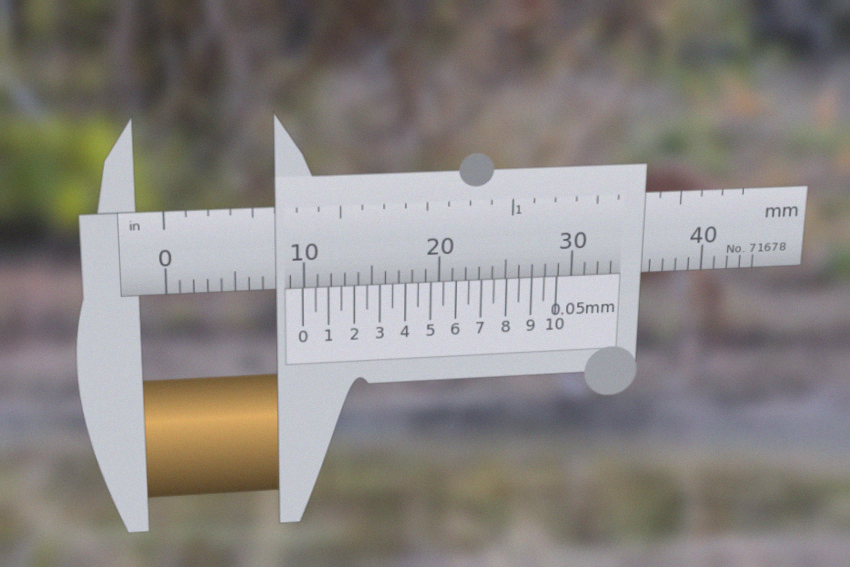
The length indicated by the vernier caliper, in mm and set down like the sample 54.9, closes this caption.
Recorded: 9.9
